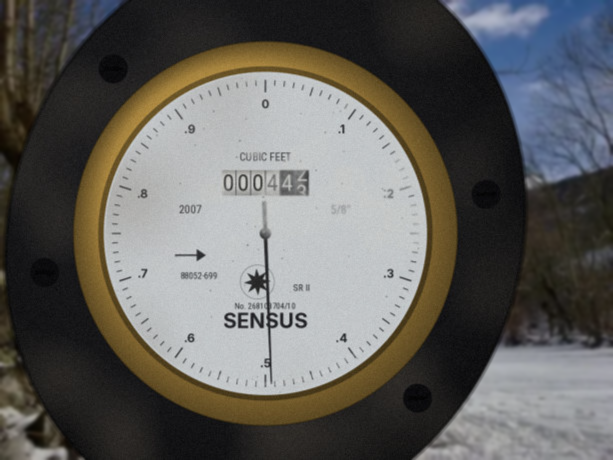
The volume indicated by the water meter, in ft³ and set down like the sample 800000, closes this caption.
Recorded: 442.49
